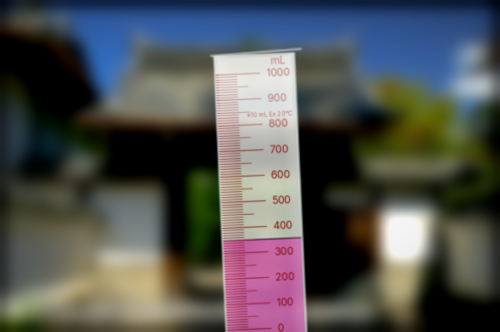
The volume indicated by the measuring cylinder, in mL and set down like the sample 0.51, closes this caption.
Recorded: 350
